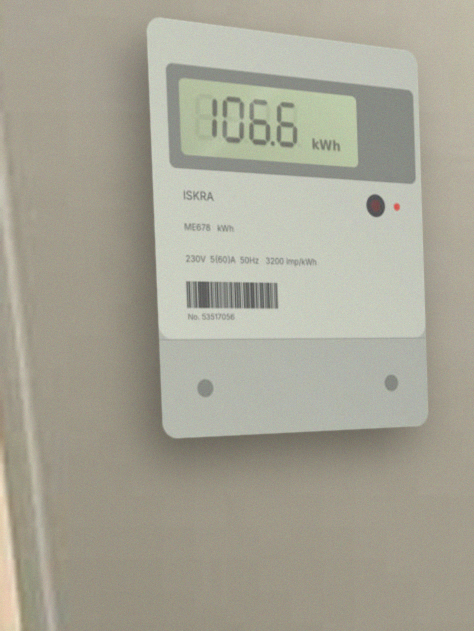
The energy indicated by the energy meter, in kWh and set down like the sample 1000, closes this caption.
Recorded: 106.6
